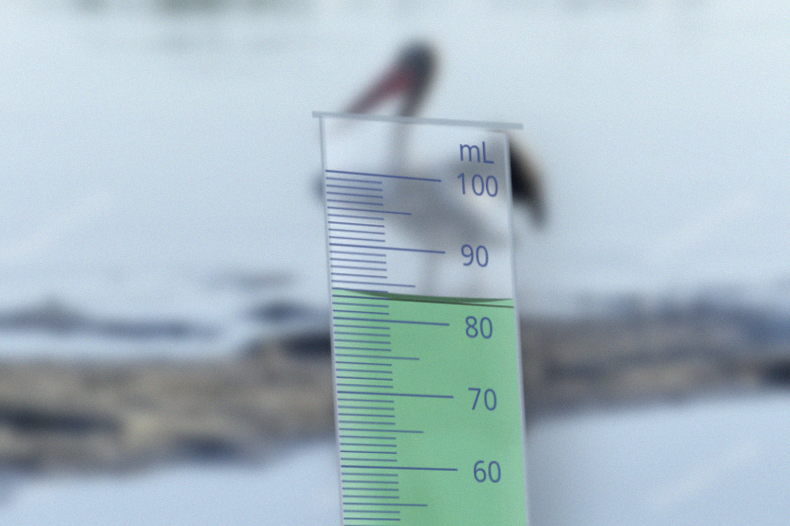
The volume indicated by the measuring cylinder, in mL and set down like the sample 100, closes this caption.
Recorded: 83
